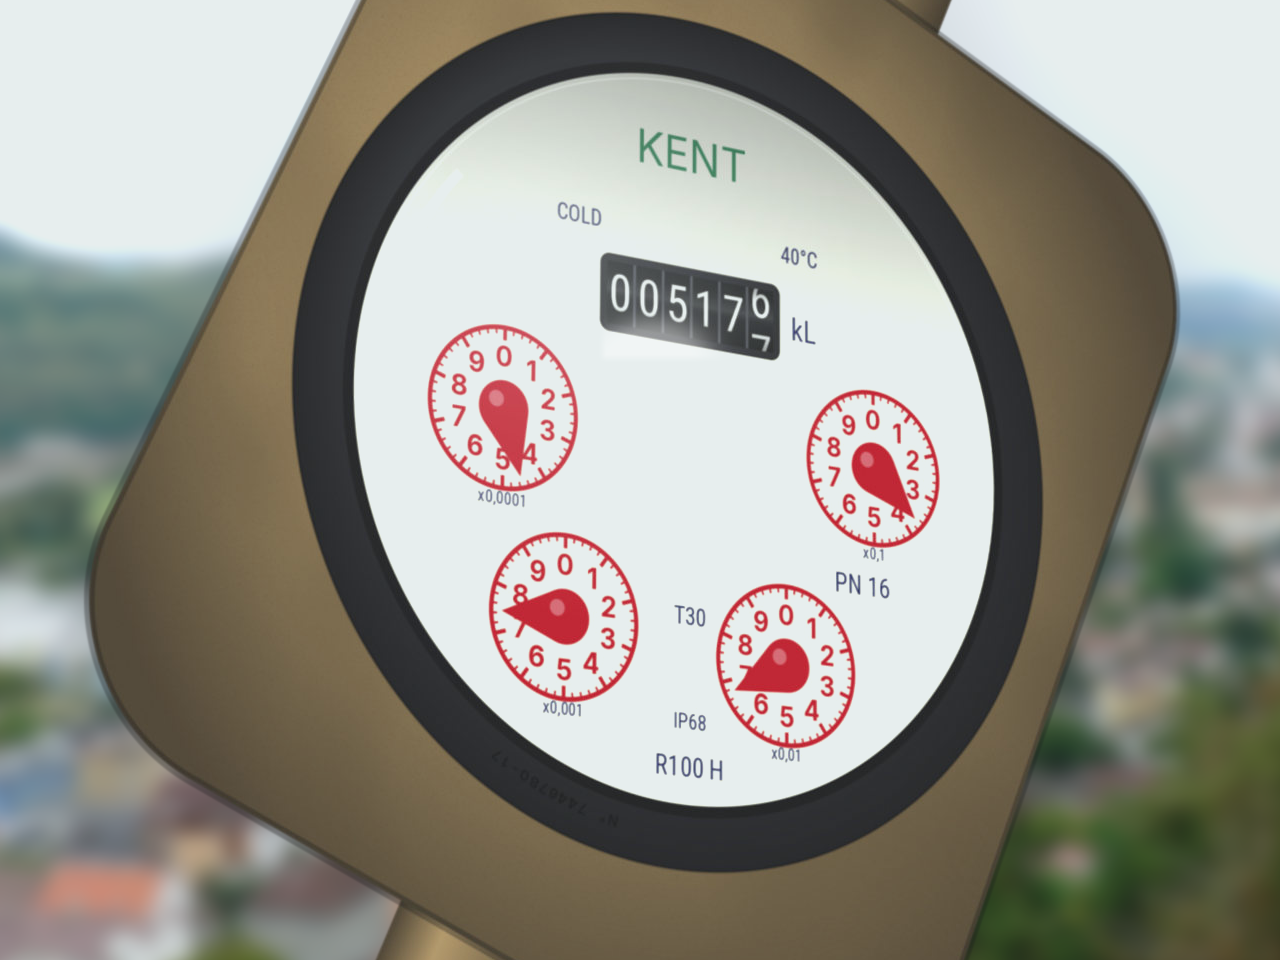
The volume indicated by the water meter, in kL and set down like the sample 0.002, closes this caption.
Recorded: 5176.3674
